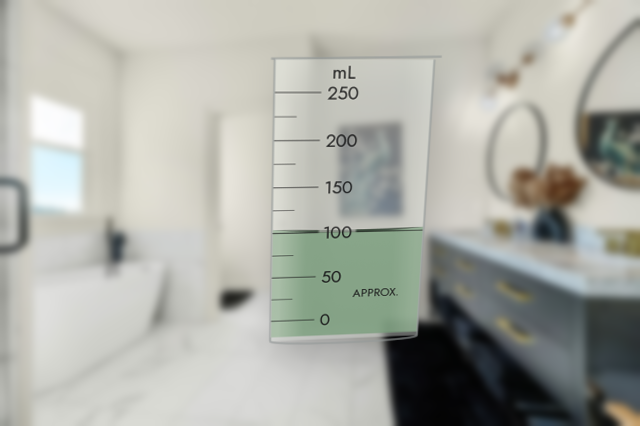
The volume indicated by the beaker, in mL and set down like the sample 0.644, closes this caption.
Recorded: 100
